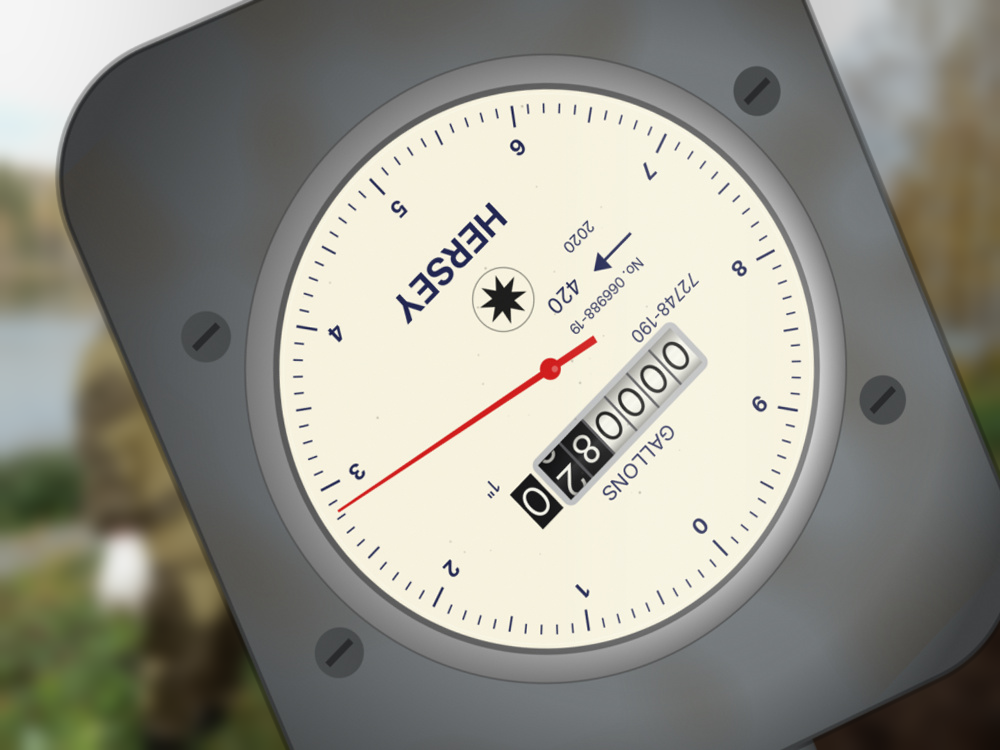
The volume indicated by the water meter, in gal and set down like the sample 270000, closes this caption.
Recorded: 822.8
